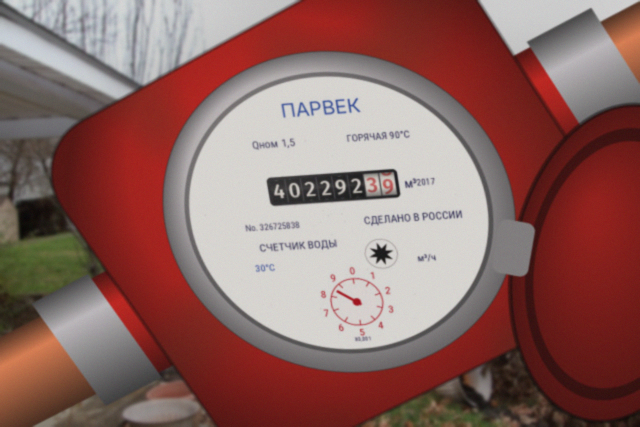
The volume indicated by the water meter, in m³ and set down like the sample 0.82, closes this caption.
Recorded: 402292.388
